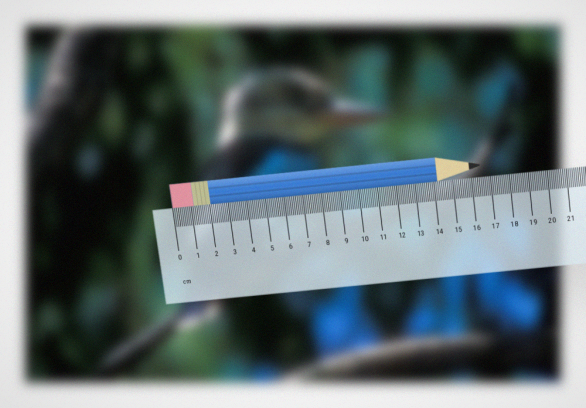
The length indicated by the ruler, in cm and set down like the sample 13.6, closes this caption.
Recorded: 16.5
